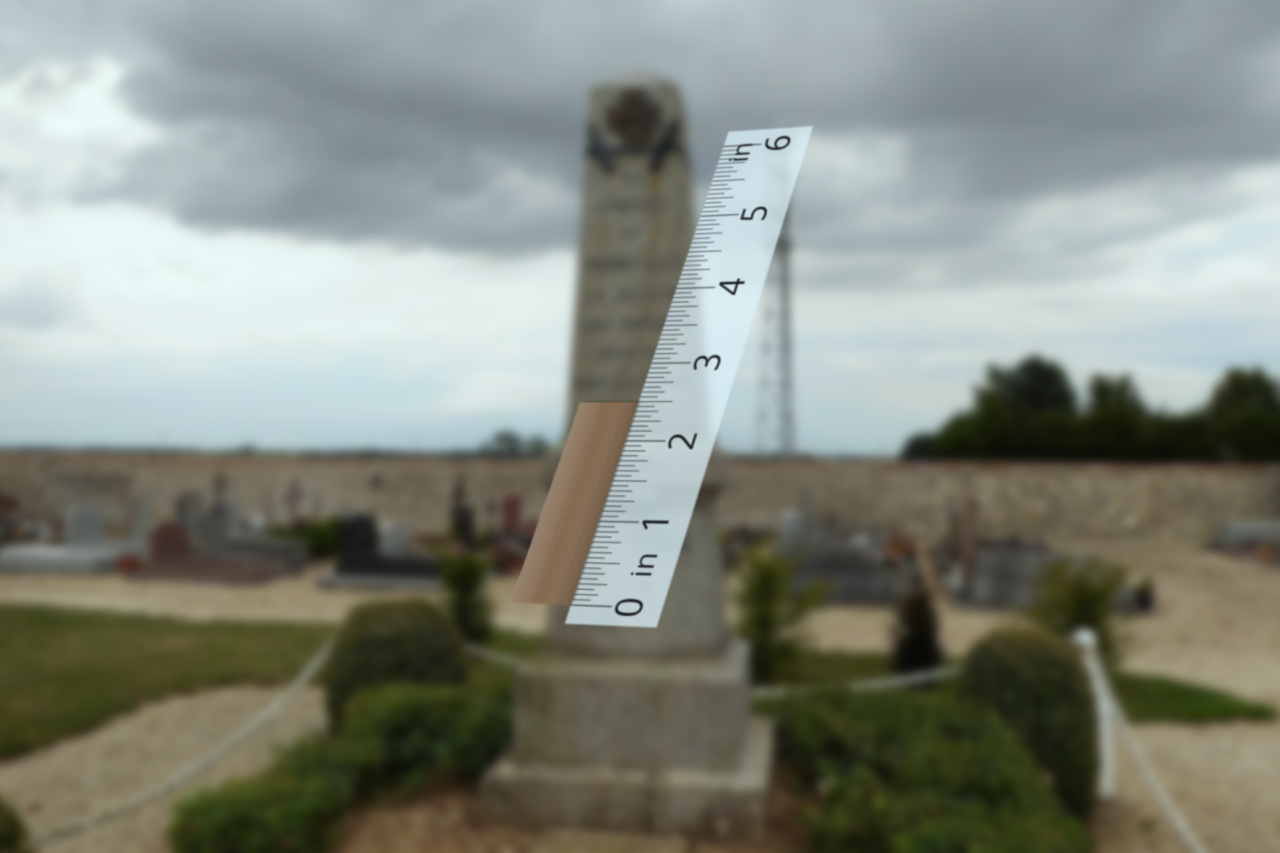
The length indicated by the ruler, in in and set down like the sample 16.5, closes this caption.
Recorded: 2.5
